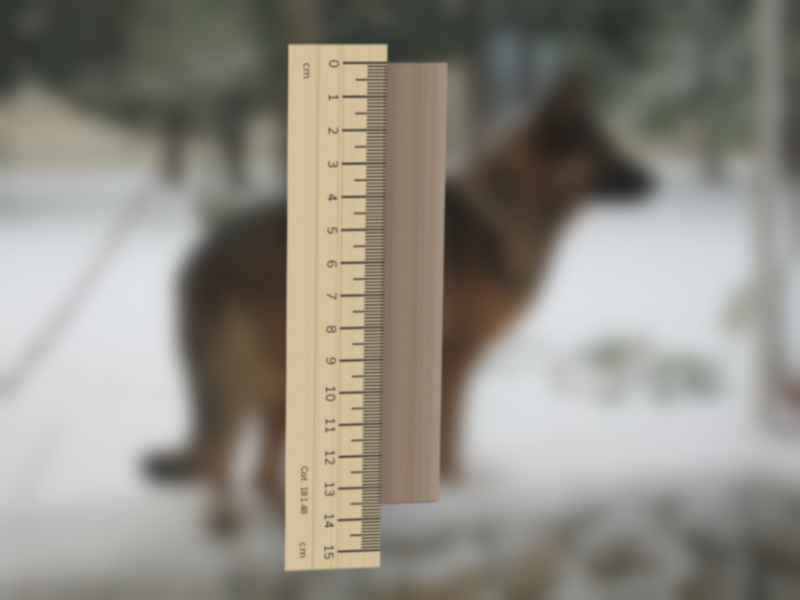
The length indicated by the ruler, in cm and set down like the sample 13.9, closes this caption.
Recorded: 13.5
